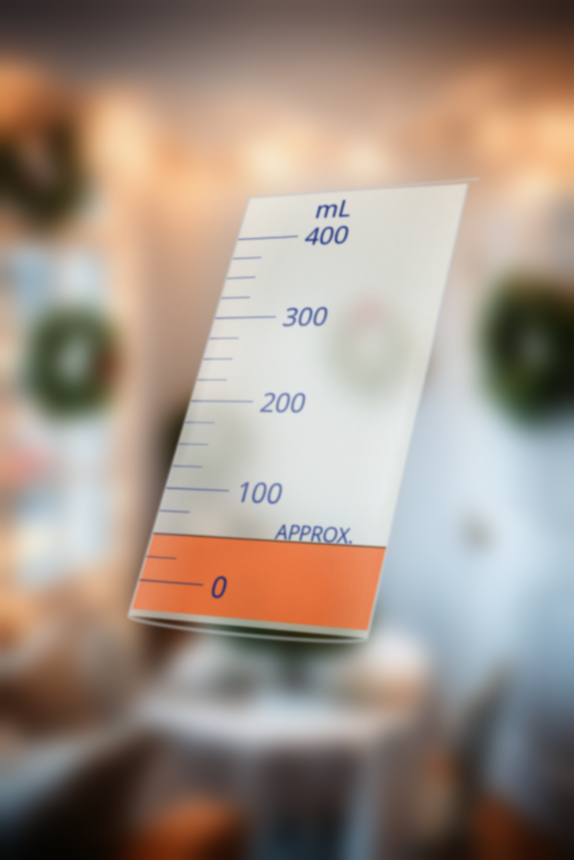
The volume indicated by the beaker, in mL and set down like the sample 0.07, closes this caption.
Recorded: 50
